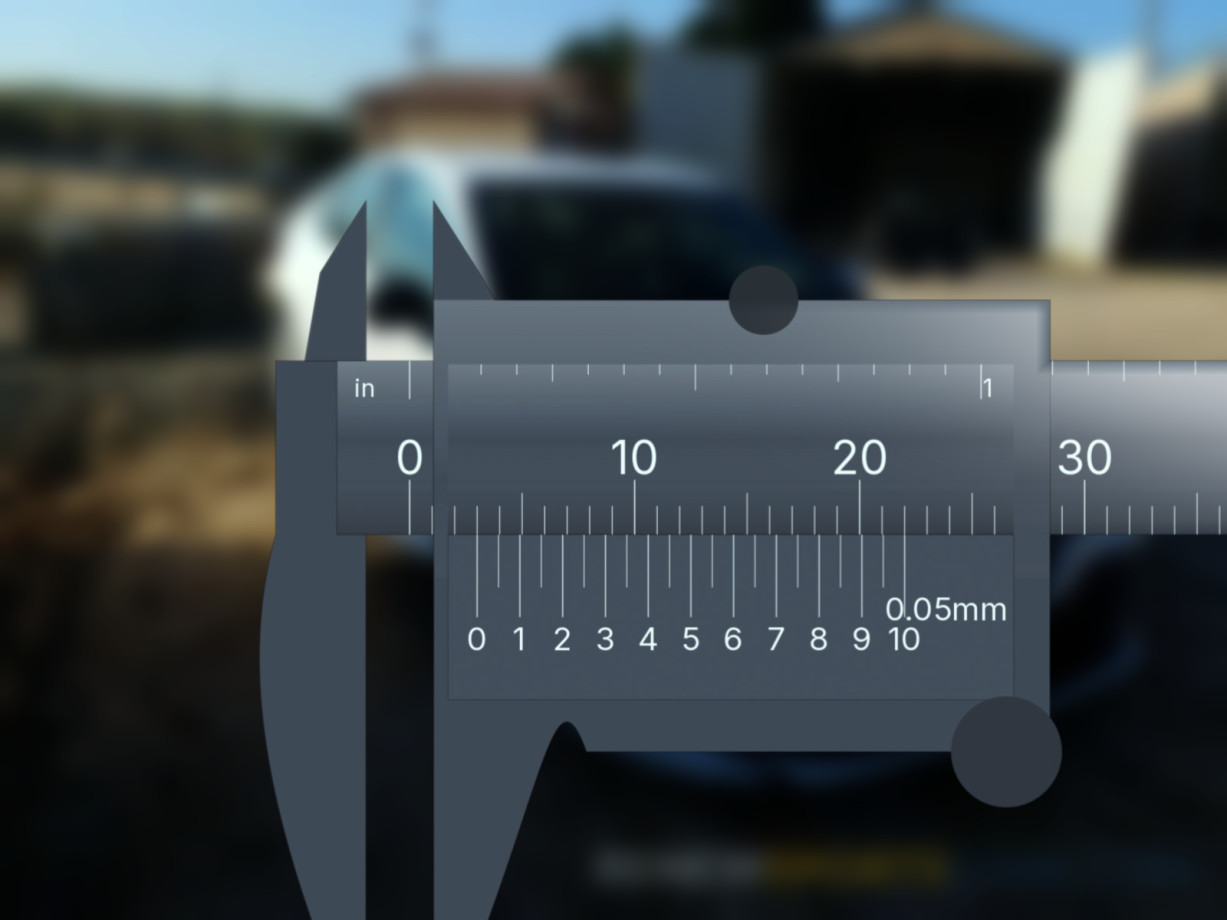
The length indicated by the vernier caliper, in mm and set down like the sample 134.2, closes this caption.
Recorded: 3.0
